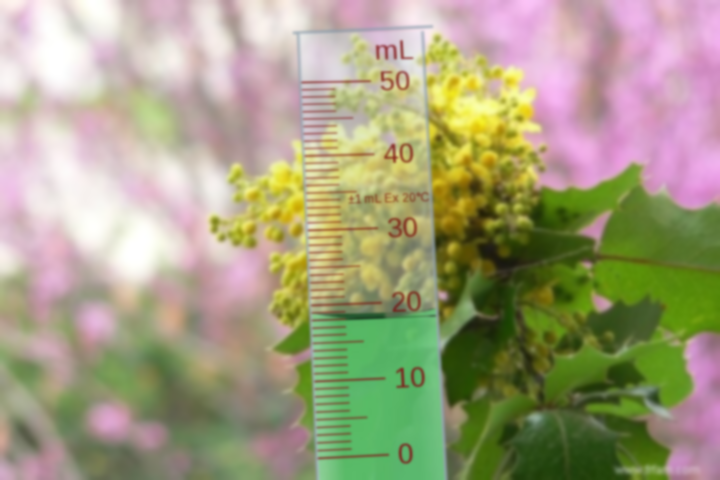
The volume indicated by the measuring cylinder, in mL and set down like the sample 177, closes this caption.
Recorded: 18
